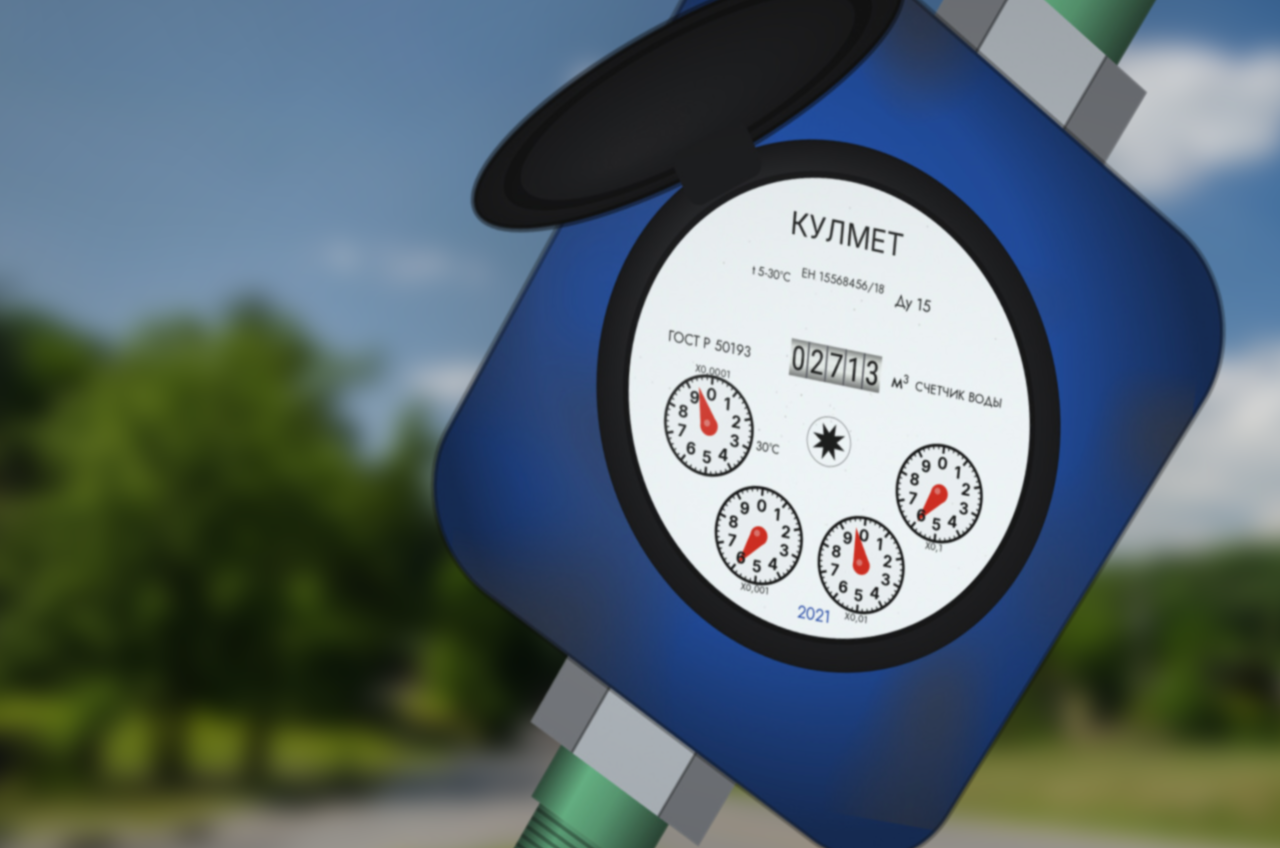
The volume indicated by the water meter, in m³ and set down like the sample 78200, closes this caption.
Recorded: 2713.5959
